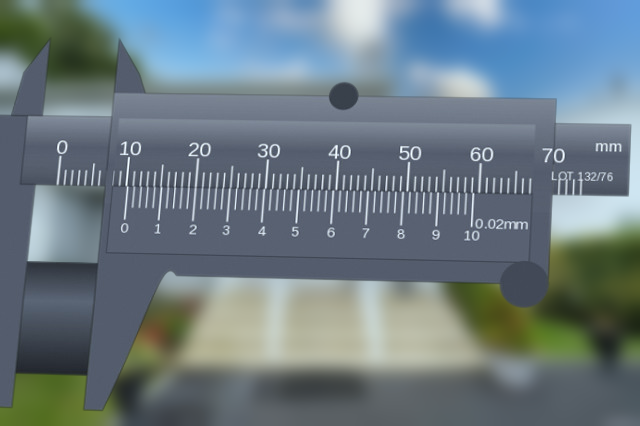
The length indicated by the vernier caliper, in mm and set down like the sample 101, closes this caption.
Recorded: 10.2
